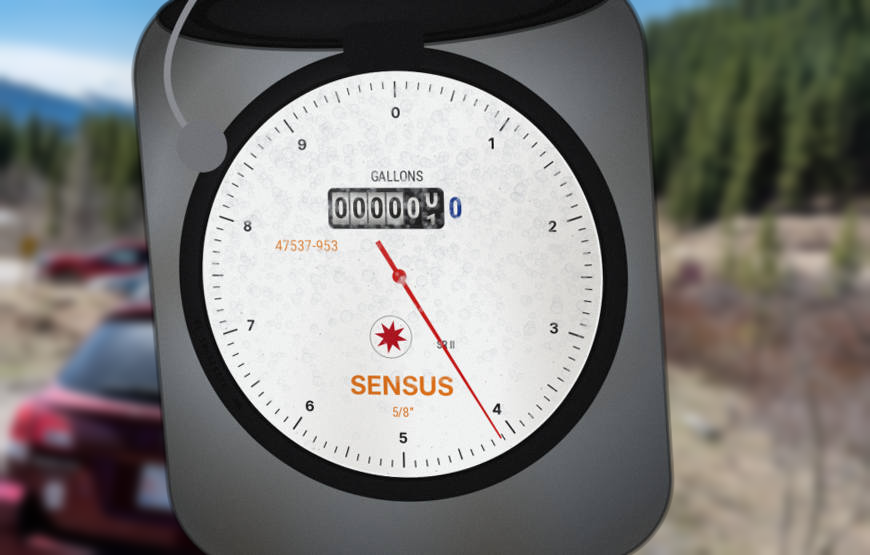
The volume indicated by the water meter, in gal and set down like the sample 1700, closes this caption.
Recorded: 4.1
